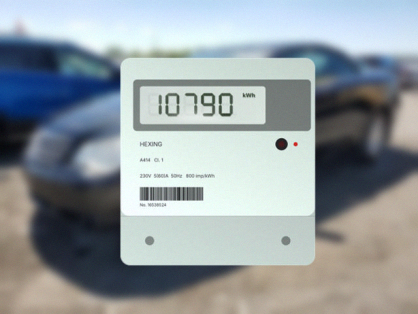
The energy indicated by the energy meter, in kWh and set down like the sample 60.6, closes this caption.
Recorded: 10790
